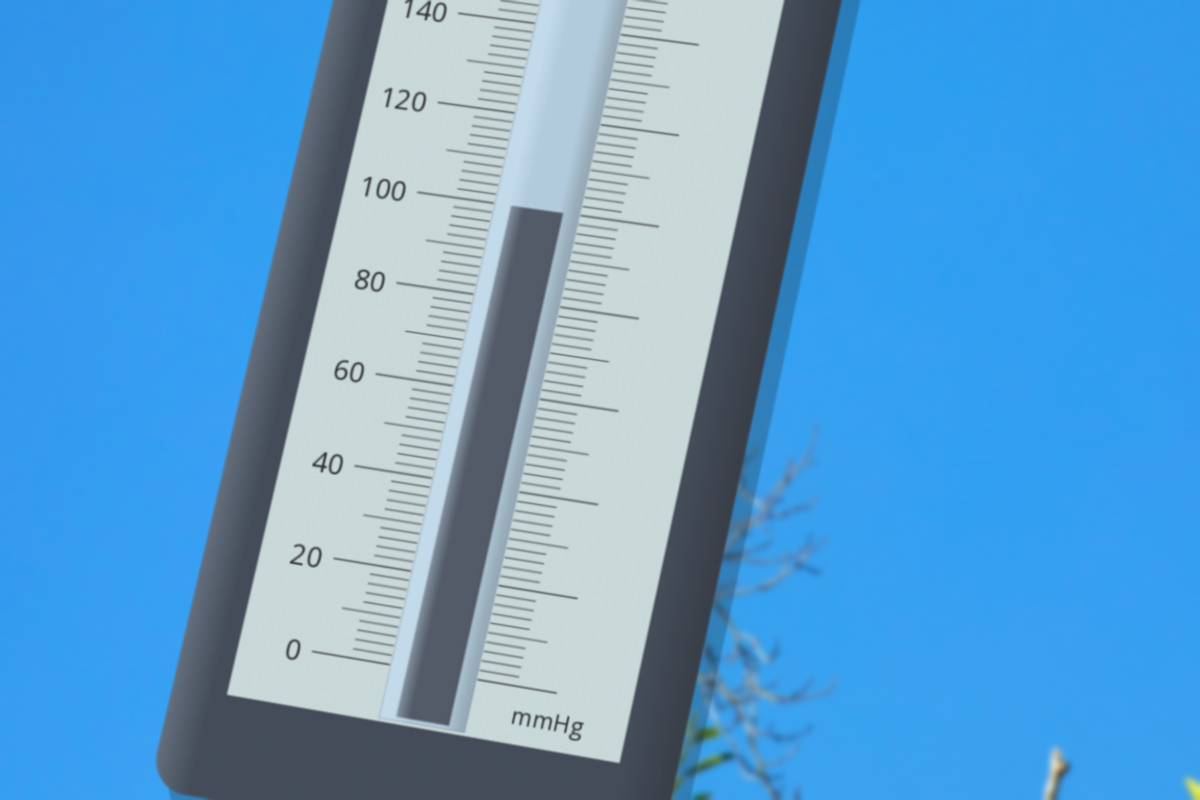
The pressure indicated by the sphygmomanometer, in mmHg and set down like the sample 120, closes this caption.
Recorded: 100
